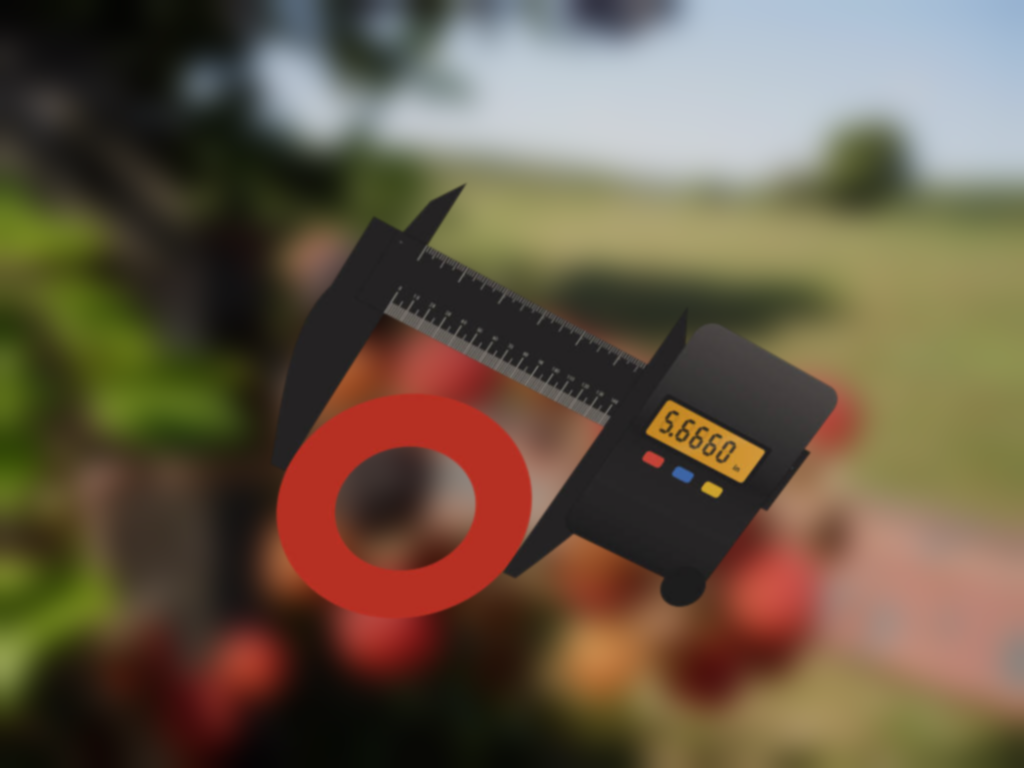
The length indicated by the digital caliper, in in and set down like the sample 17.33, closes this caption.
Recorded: 5.6660
